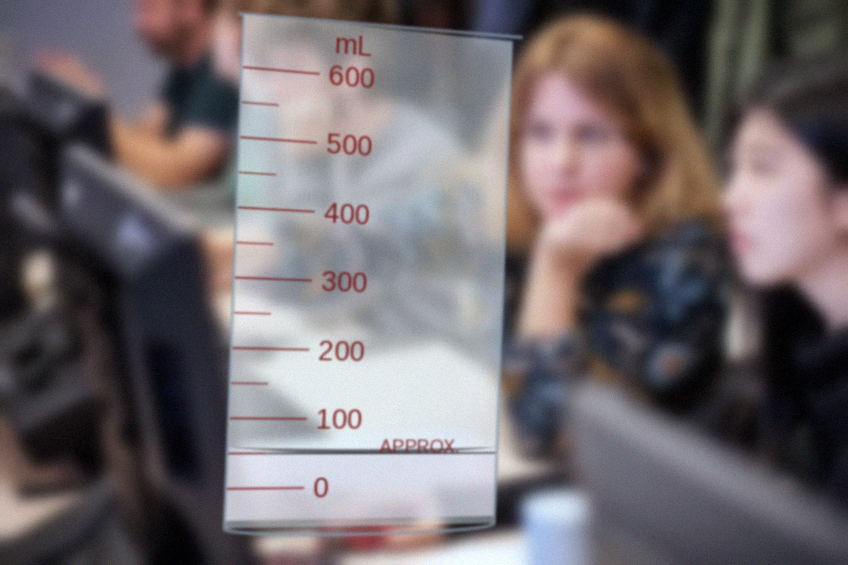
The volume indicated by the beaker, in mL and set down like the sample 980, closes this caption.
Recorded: 50
